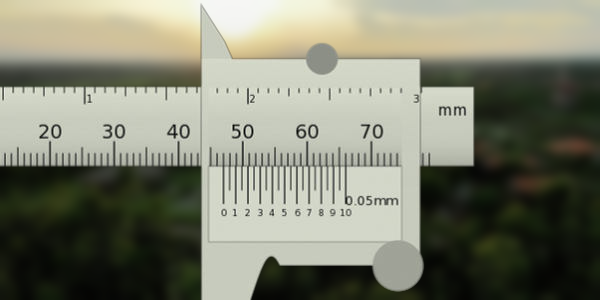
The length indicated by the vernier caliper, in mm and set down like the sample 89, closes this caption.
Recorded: 47.0
